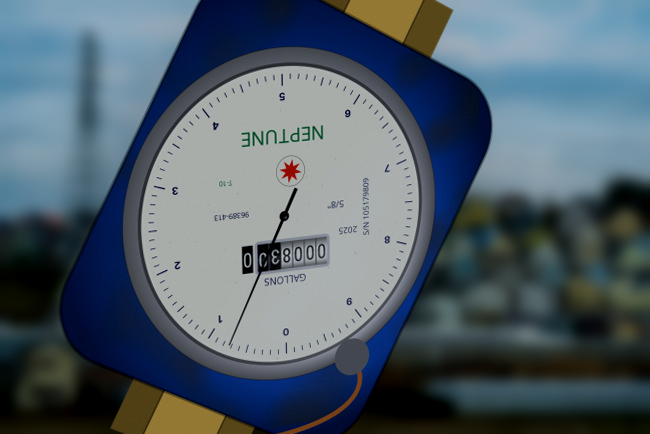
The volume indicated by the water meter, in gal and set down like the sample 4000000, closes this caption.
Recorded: 8300.7
